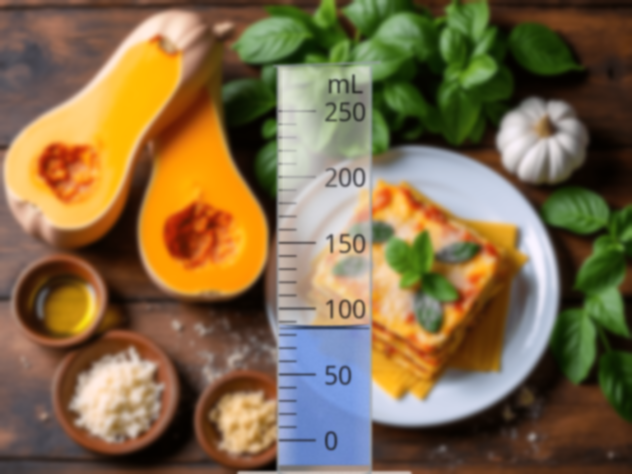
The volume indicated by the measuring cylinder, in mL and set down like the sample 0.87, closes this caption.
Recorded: 85
